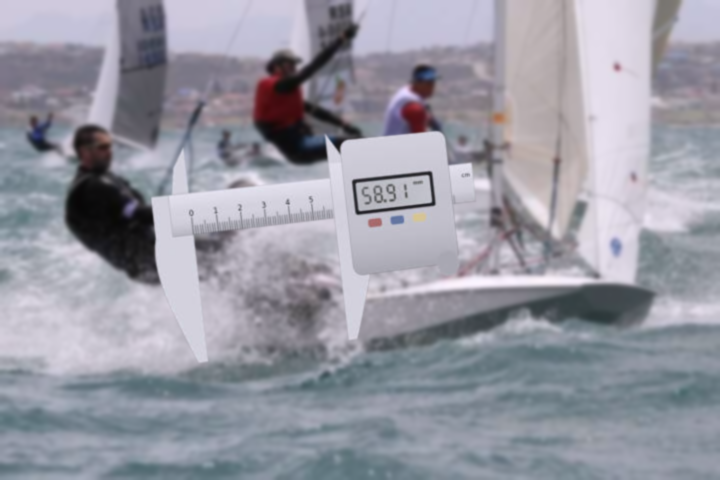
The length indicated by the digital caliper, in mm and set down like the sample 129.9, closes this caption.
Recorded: 58.91
